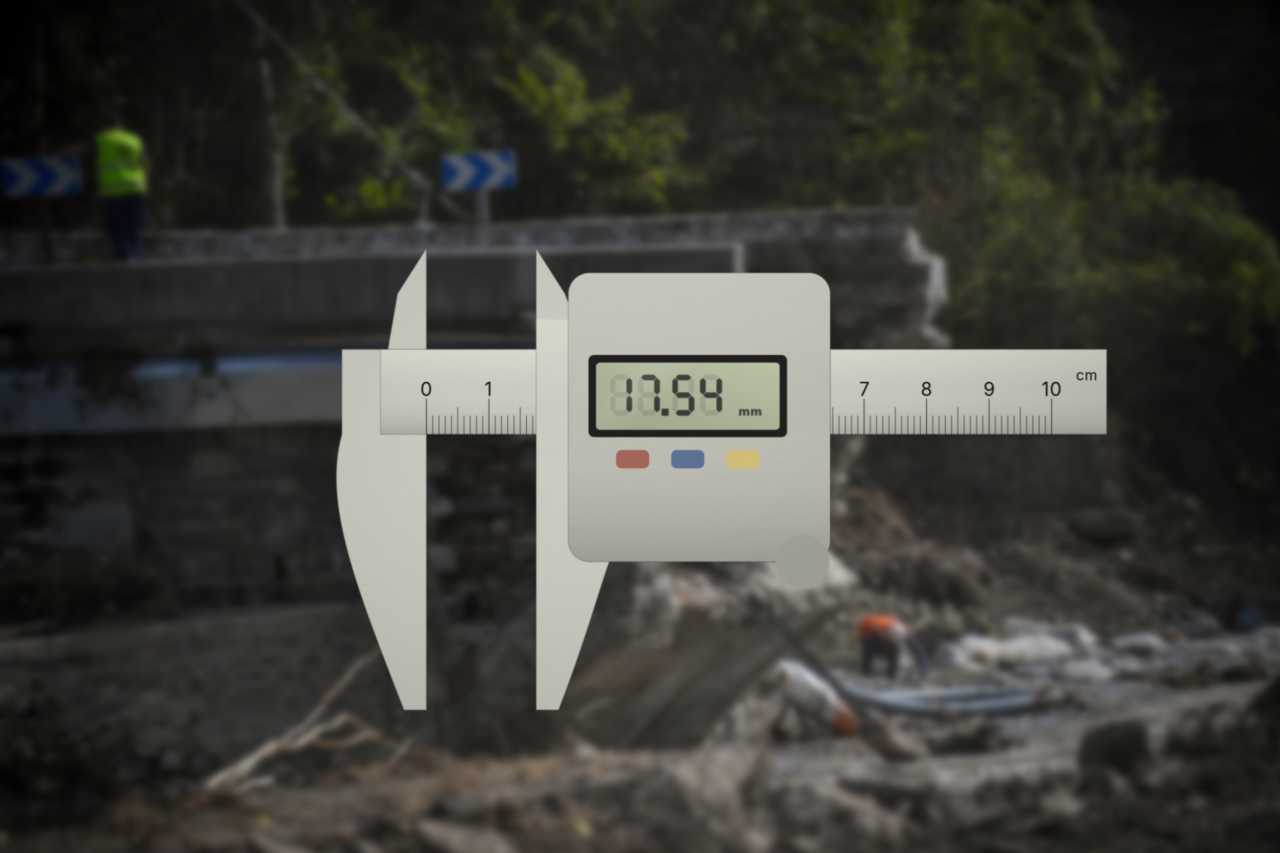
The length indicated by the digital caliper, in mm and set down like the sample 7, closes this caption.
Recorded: 17.54
